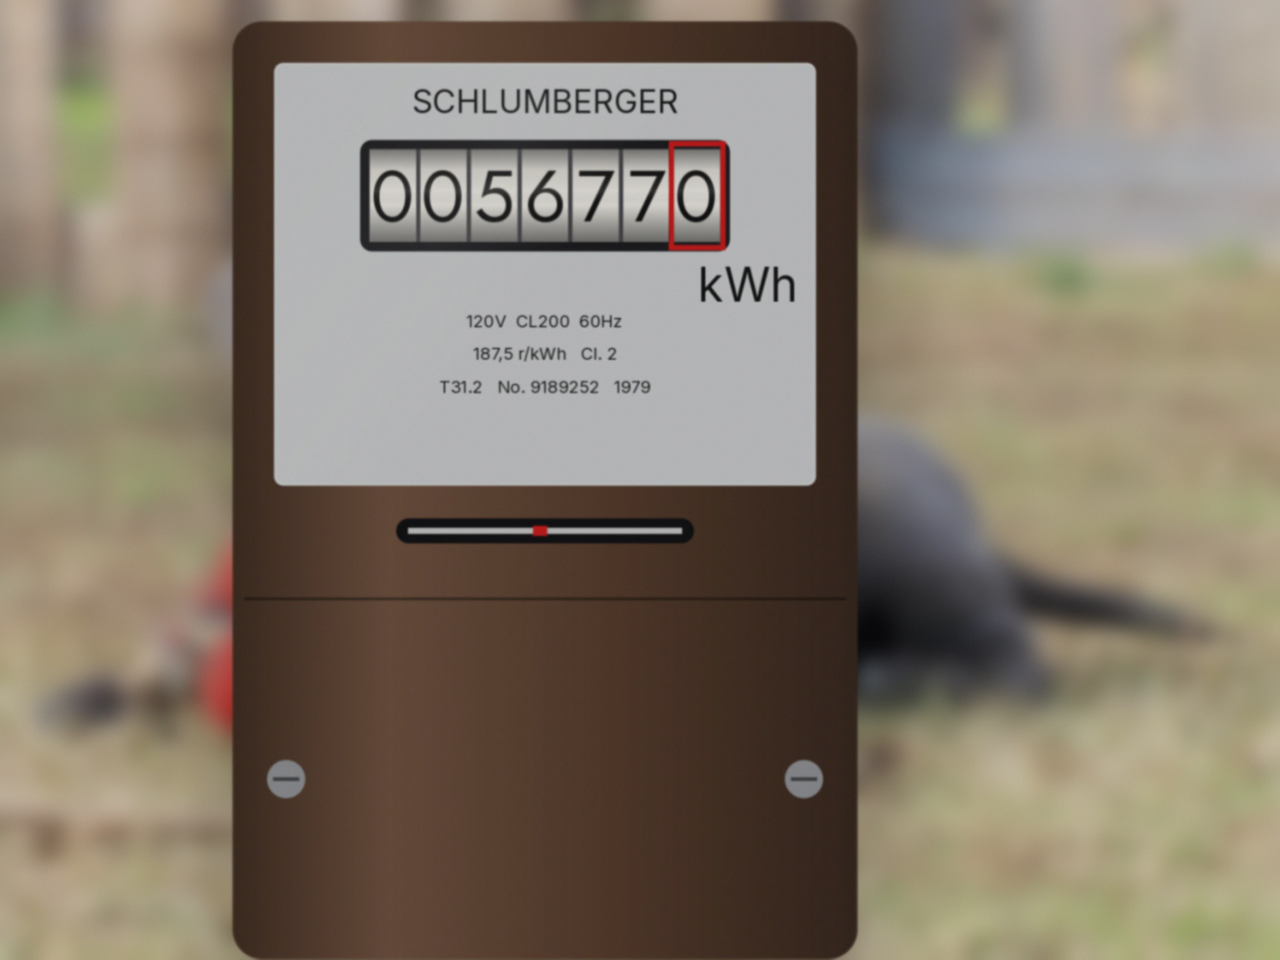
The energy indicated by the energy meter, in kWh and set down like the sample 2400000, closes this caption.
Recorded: 5677.0
